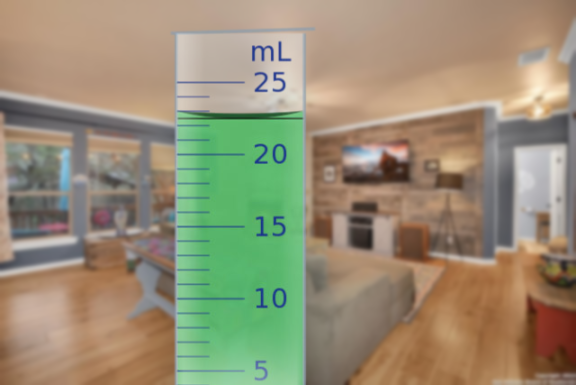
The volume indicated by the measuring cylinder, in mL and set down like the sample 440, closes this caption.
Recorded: 22.5
